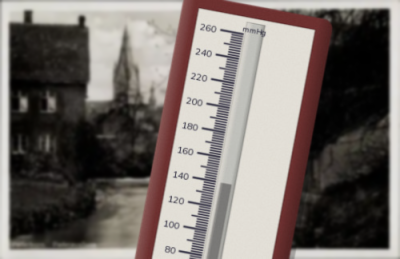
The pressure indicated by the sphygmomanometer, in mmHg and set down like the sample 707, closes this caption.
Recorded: 140
